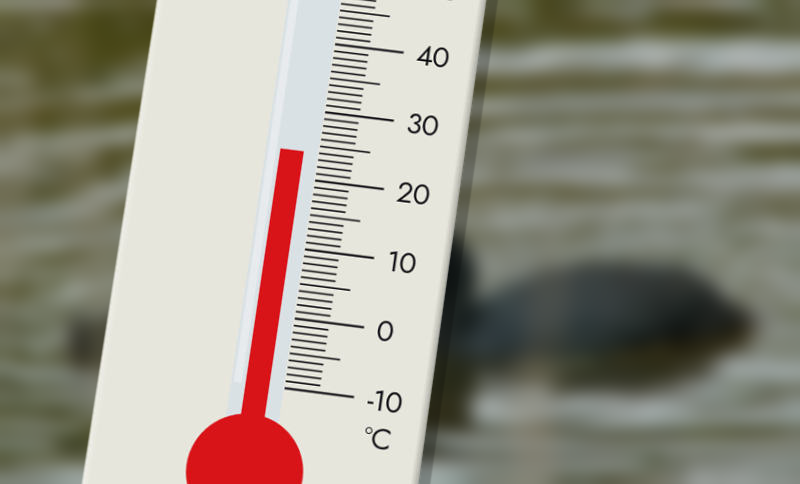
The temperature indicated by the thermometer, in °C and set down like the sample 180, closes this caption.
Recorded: 24
